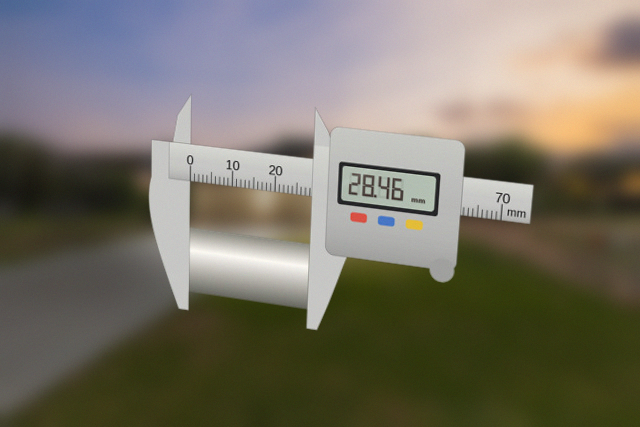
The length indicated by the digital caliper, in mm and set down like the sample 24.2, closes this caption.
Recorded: 28.46
